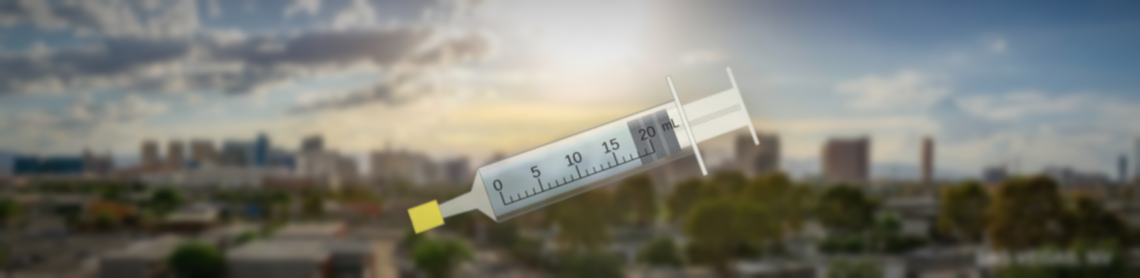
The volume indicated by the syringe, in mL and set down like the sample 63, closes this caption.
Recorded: 18
